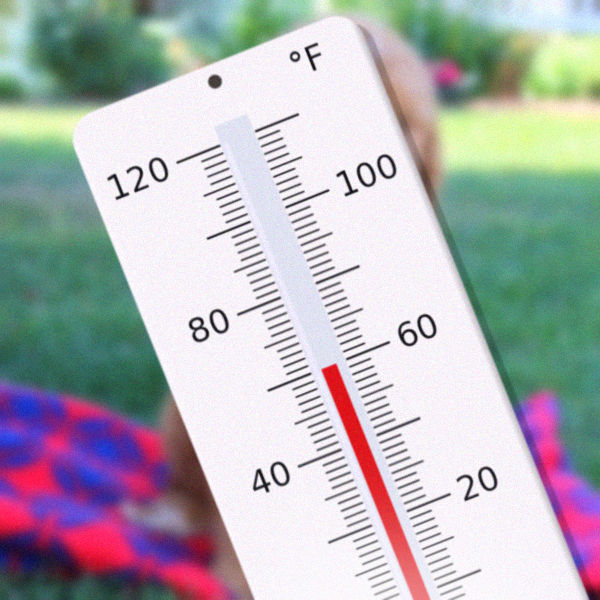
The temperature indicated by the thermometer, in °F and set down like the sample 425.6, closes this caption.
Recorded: 60
